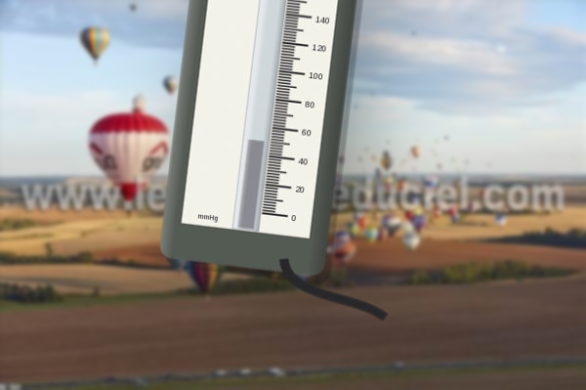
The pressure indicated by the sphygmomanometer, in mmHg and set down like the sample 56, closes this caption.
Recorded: 50
